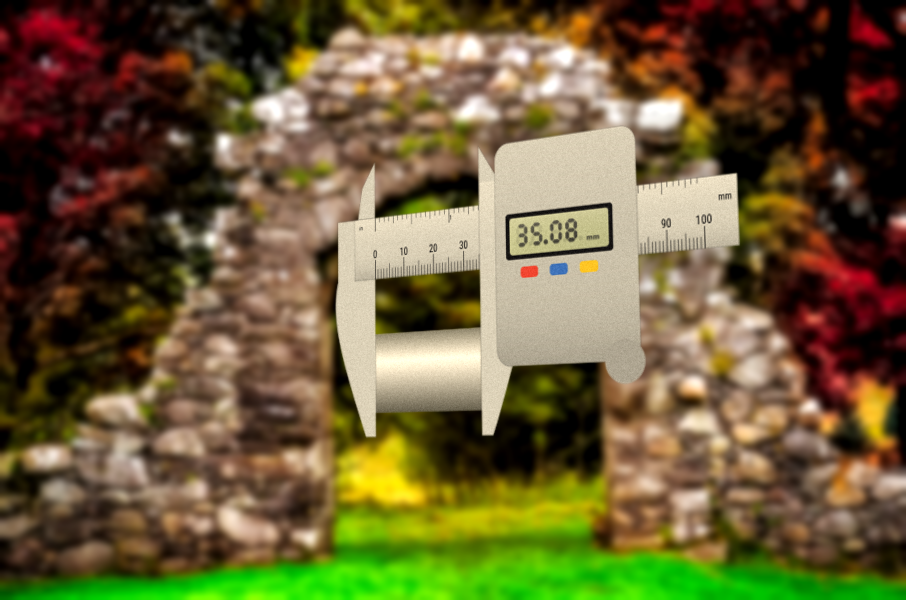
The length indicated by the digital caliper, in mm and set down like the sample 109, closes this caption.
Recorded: 35.08
